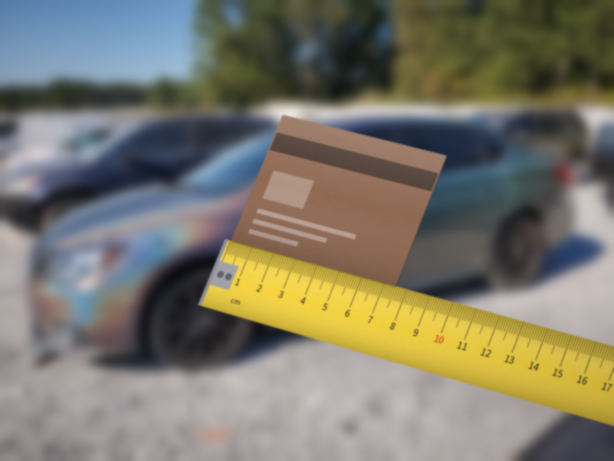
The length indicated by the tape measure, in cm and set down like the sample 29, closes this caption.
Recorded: 7.5
